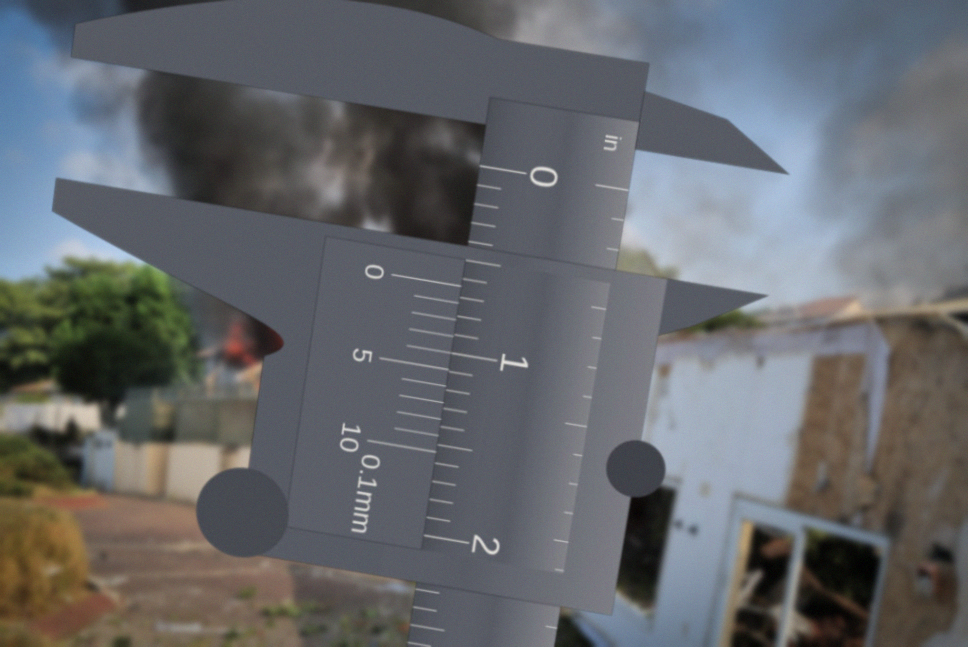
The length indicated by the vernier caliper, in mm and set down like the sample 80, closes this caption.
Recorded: 6.4
